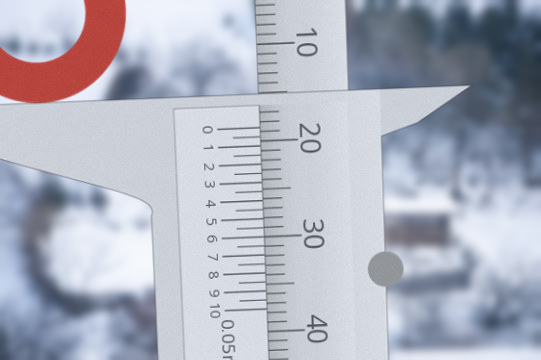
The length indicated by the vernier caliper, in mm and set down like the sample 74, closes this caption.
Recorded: 18.6
